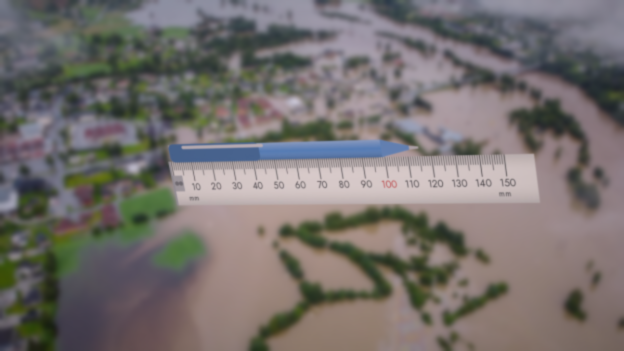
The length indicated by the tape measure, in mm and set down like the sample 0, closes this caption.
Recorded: 115
